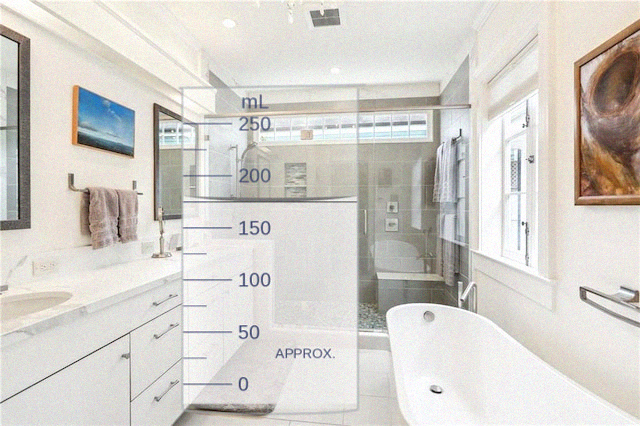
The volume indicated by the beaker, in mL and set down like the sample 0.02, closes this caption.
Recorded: 175
